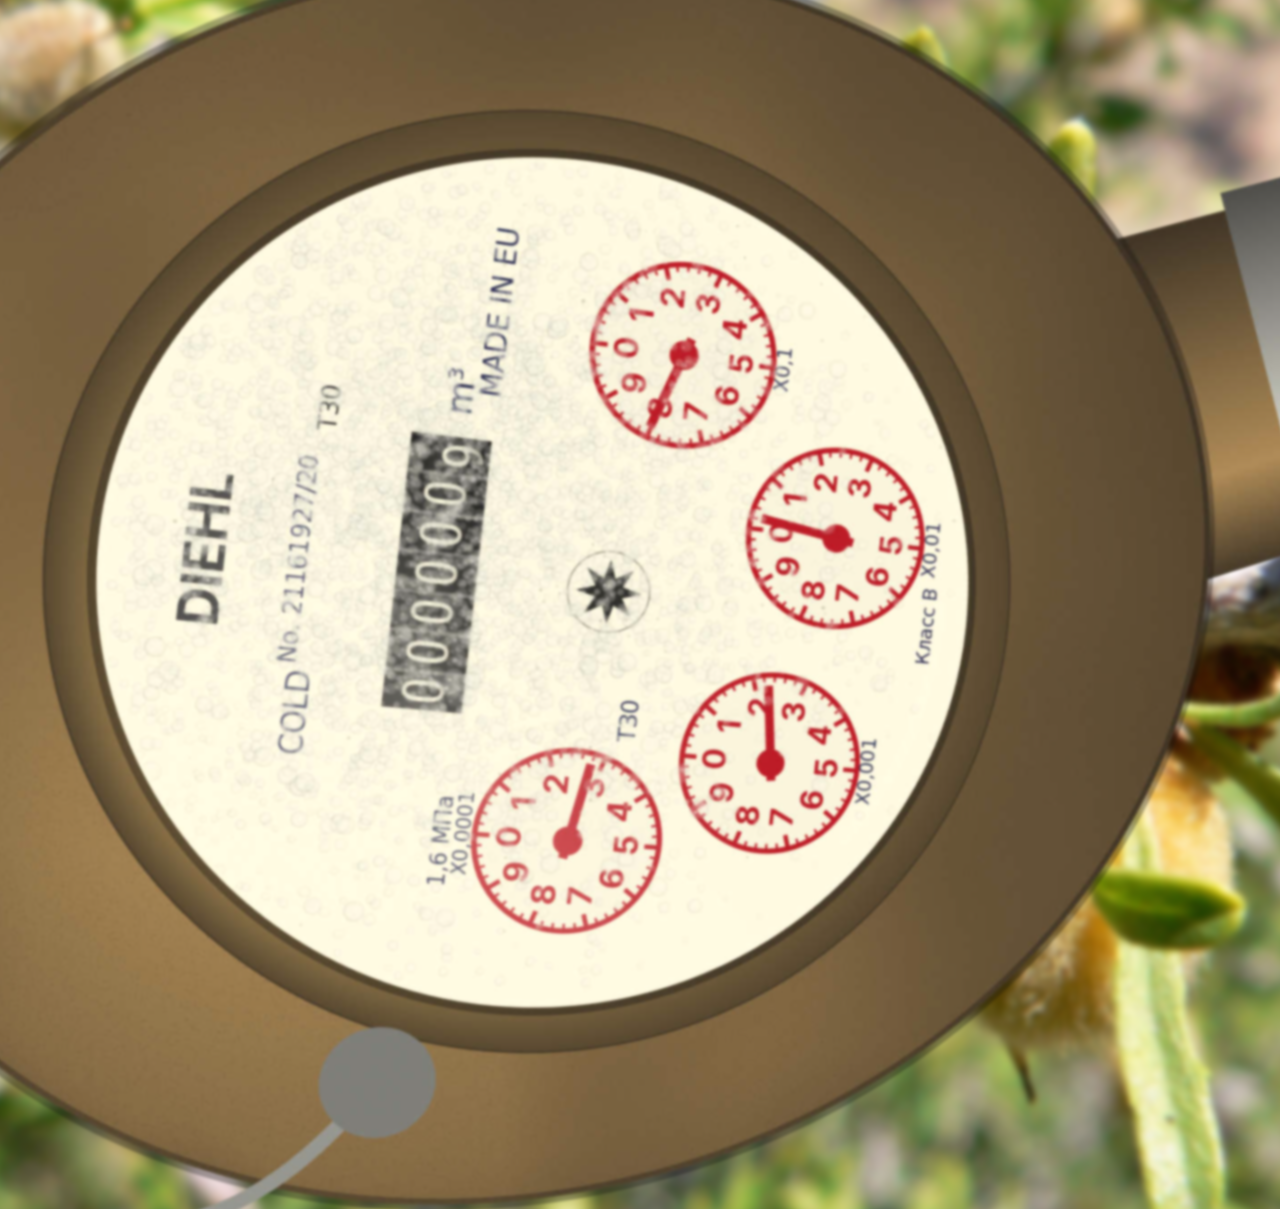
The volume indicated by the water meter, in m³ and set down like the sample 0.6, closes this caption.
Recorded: 8.8022
